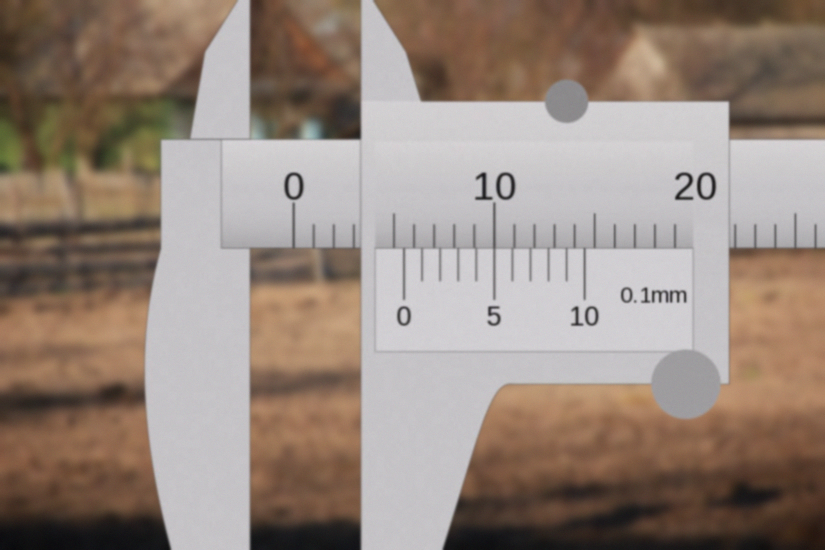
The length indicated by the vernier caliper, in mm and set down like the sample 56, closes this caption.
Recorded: 5.5
